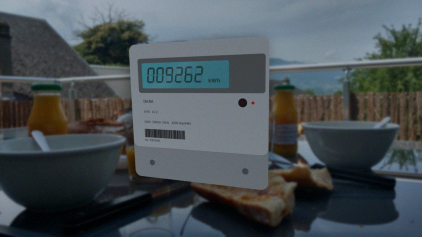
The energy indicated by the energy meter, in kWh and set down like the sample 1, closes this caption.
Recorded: 9262
